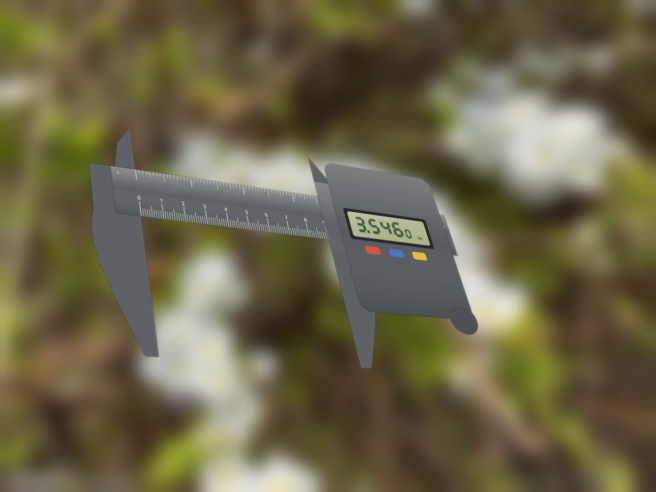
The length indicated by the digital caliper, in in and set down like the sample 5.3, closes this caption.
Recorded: 3.5460
